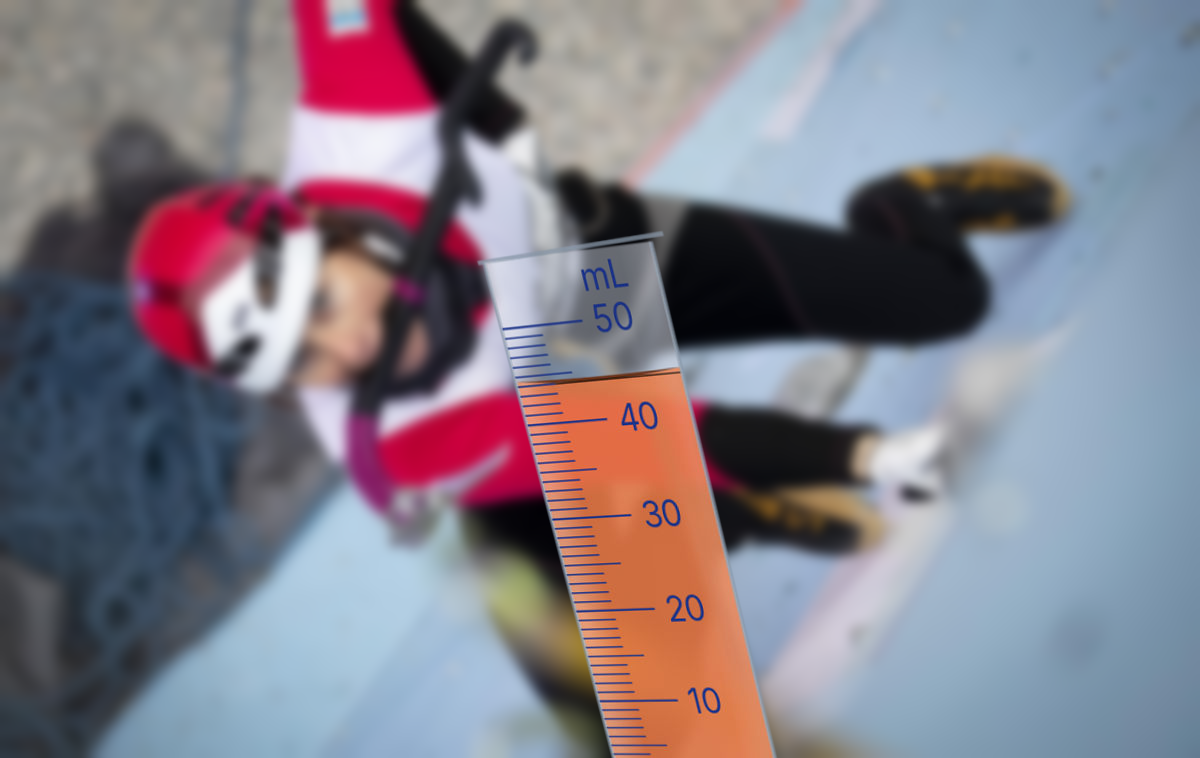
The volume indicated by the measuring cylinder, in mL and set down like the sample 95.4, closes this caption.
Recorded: 44
